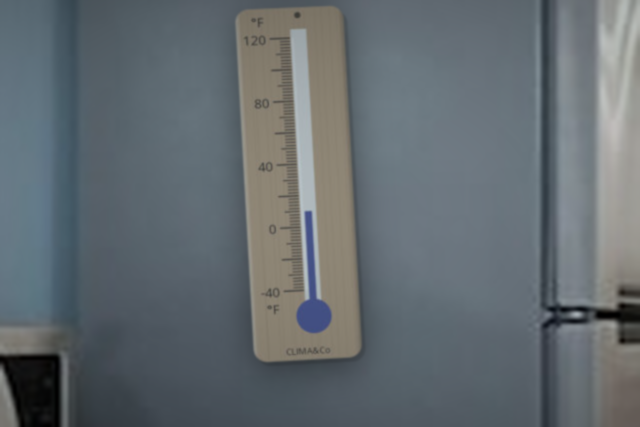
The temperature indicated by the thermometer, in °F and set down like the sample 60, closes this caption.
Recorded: 10
